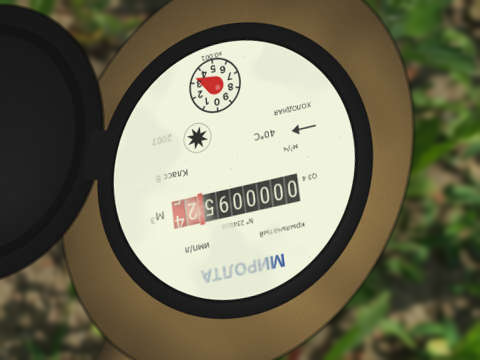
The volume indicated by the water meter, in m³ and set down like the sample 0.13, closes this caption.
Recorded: 95.243
